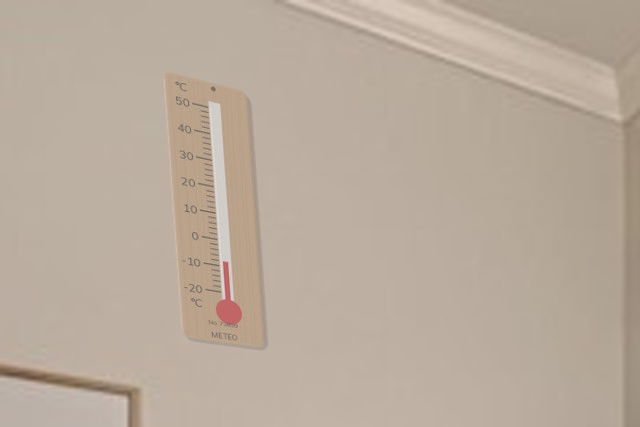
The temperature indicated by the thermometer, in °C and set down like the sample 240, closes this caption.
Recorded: -8
